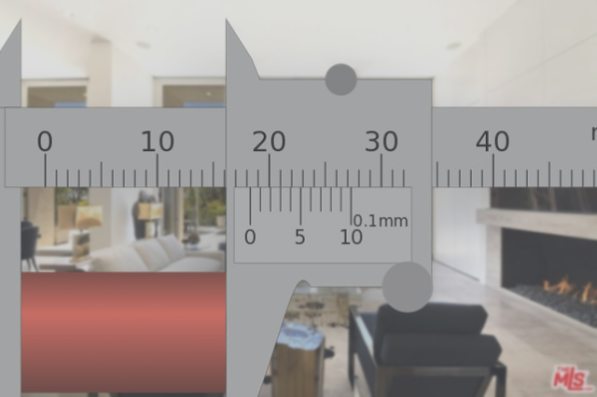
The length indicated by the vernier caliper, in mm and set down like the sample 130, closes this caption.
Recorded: 18.3
